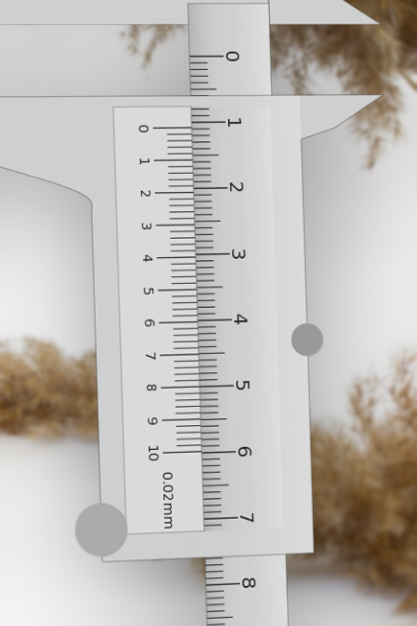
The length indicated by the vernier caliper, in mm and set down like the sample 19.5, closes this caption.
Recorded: 10.8
